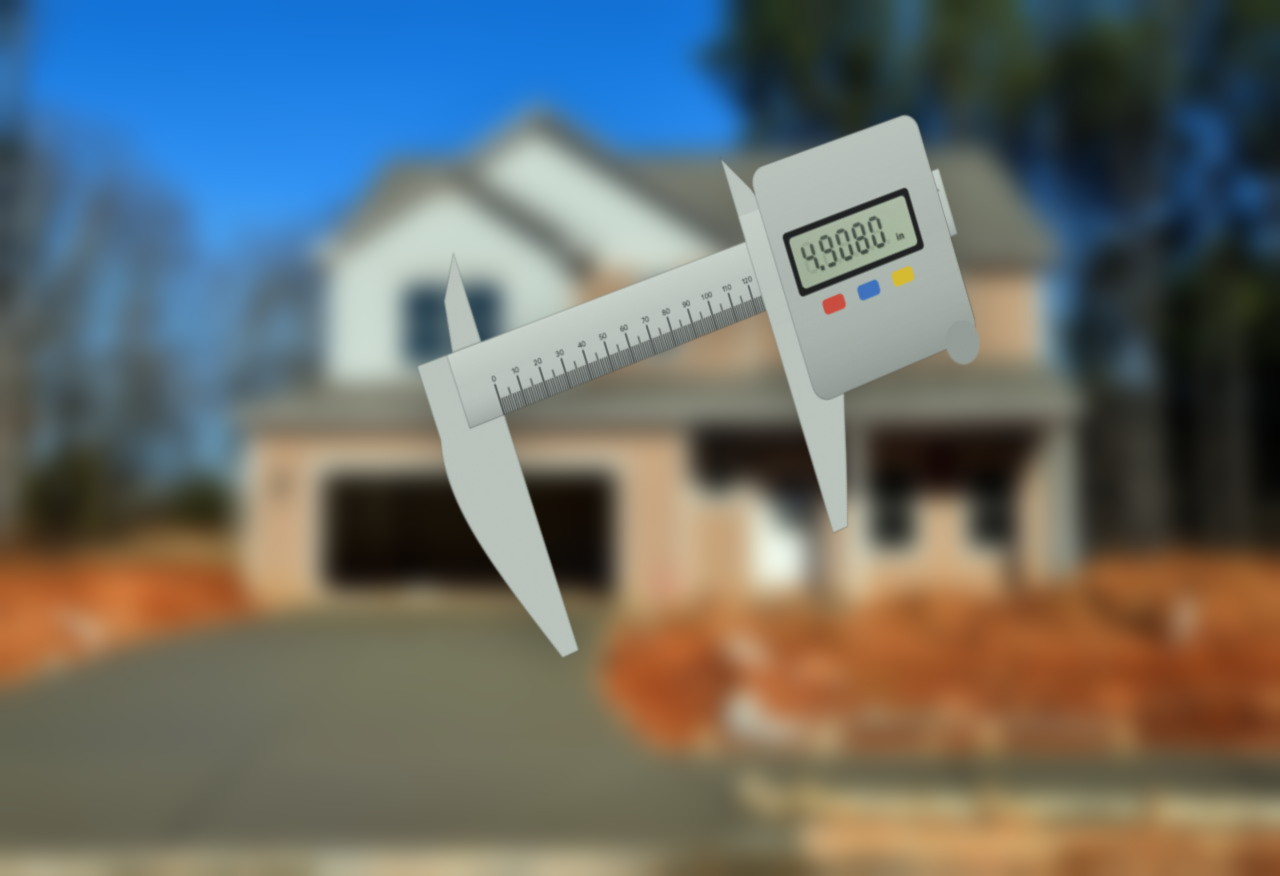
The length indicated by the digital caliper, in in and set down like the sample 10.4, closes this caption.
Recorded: 4.9080
